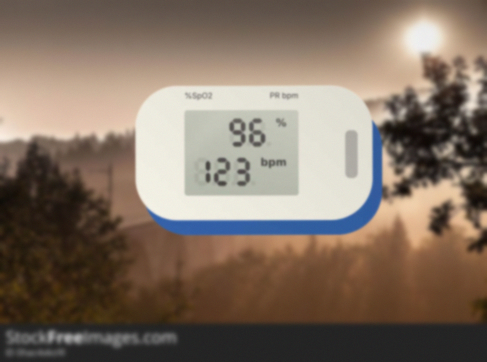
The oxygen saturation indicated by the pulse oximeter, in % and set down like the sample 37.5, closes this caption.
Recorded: 96
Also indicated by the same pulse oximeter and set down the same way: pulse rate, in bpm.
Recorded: 123
